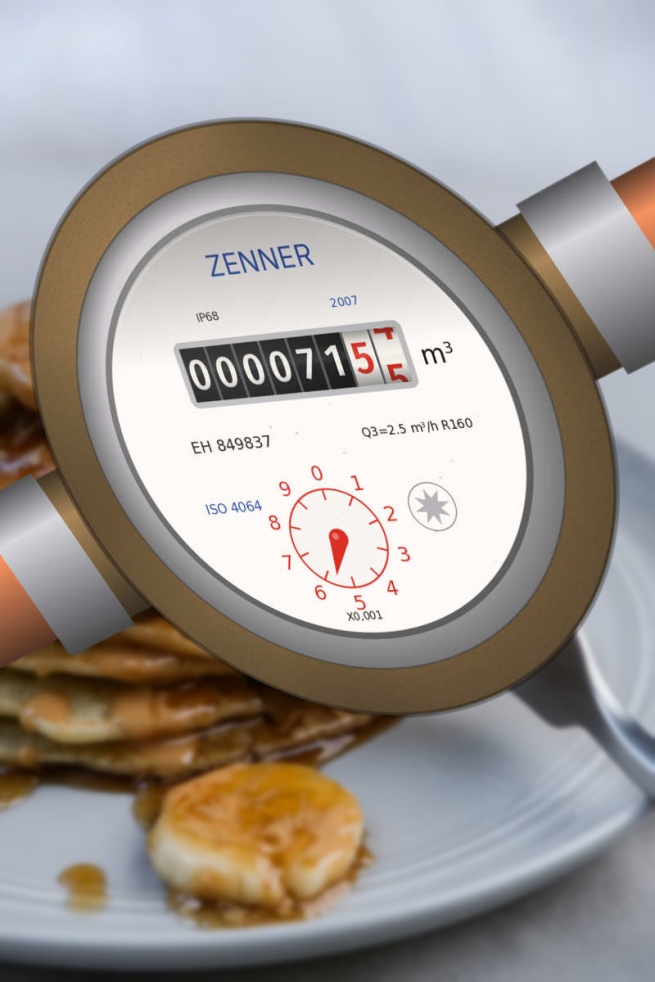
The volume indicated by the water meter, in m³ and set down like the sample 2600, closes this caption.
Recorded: 71.545
